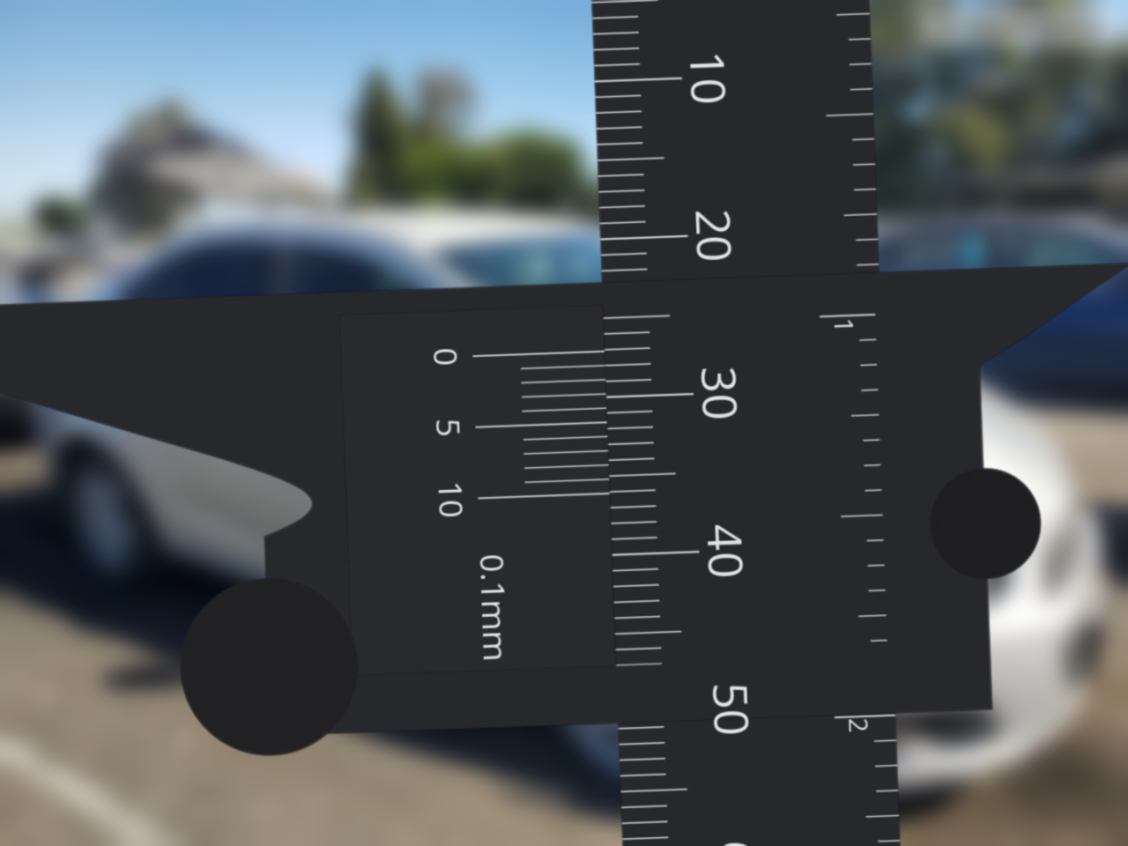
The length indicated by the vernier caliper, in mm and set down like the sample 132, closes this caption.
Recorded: 27.1
